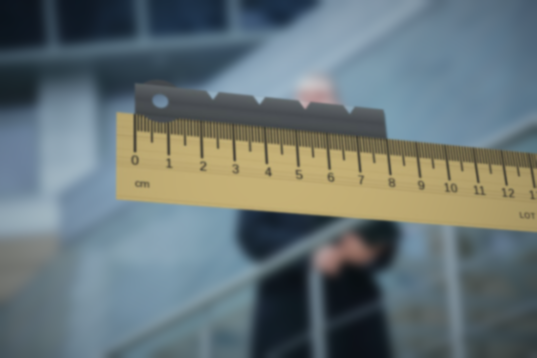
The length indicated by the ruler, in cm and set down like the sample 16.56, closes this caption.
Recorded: 8
